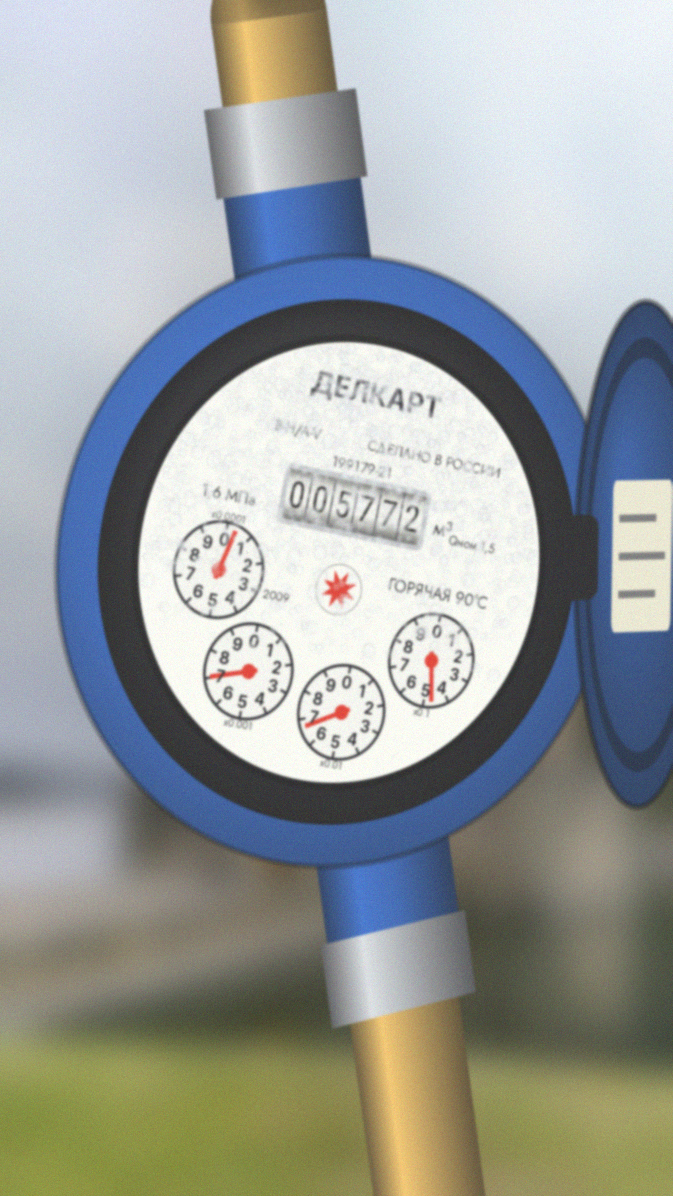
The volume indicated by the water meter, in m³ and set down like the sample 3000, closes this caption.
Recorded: 5772.4670
